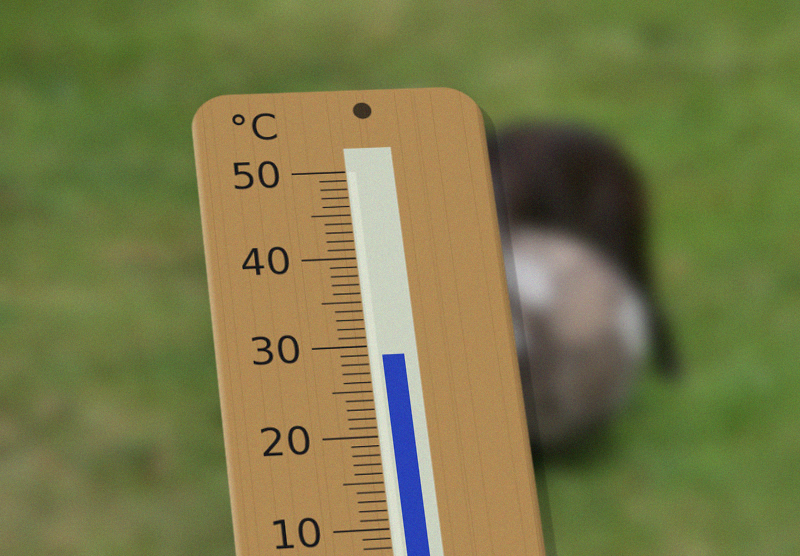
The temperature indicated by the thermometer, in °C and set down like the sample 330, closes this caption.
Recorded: 29
